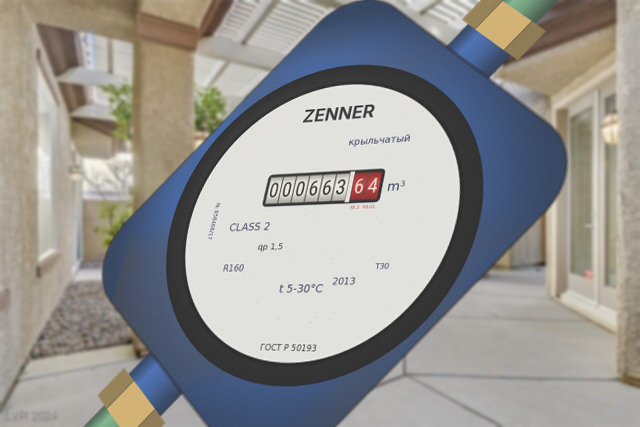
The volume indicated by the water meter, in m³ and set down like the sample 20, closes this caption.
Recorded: 663.64
